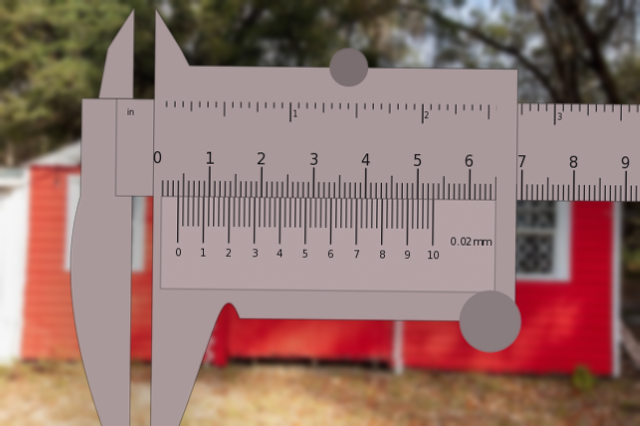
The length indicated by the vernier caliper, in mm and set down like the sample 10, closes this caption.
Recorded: 4.0
